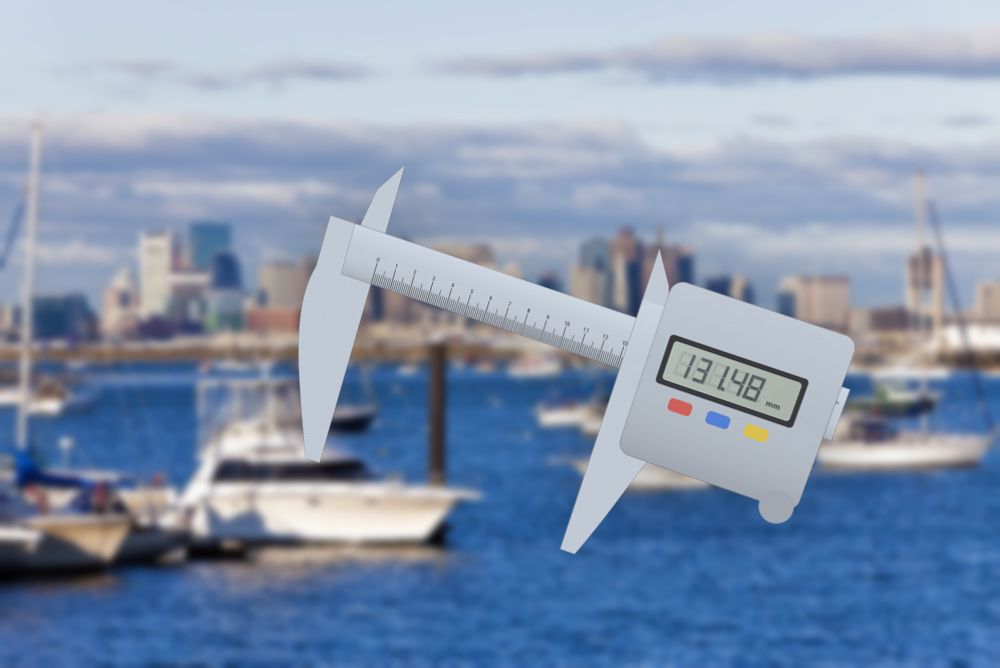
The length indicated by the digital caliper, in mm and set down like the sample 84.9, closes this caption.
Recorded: 131.48
